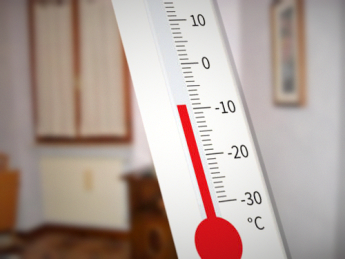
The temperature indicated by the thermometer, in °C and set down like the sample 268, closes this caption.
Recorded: -9
